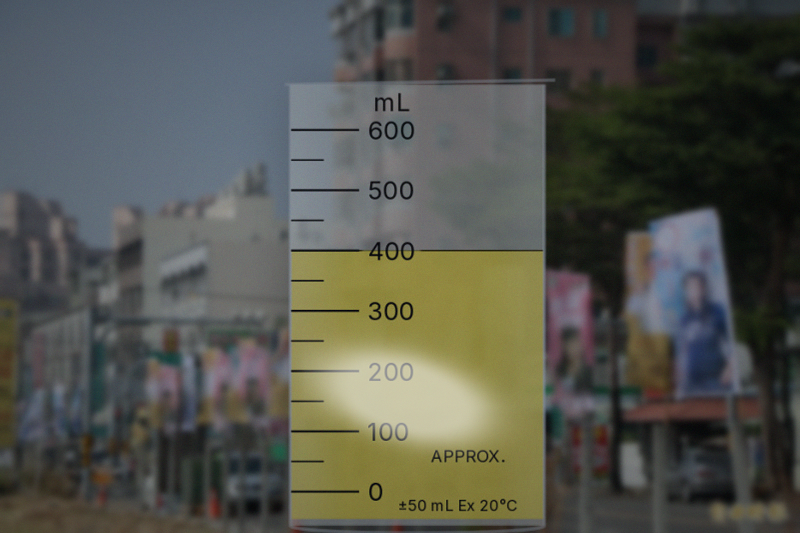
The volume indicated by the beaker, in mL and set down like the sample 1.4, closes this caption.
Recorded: 400
